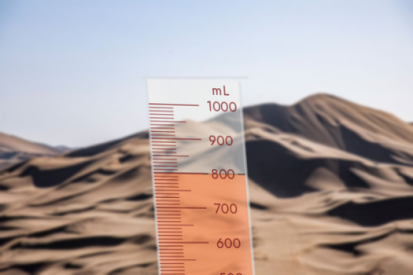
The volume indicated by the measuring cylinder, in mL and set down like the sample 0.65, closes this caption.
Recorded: 800
